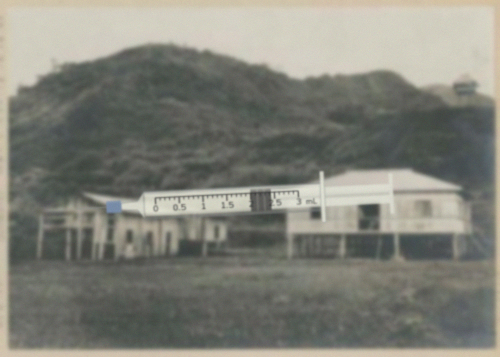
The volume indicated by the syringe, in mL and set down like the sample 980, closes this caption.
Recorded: 2
